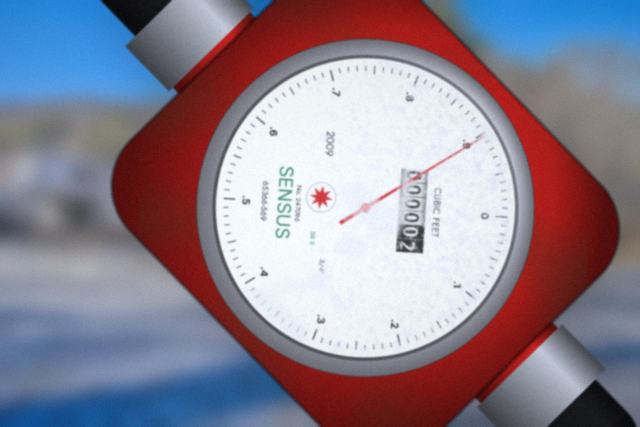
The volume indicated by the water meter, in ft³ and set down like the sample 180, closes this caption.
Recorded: 1.90
